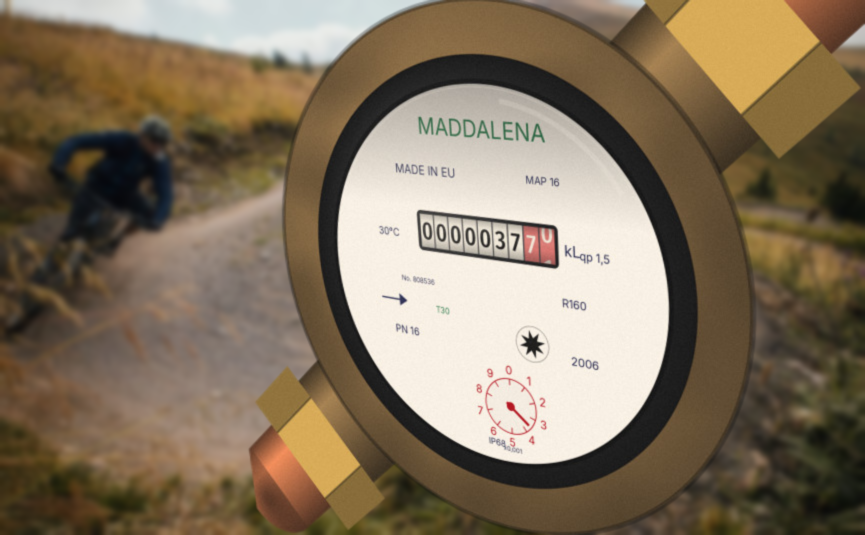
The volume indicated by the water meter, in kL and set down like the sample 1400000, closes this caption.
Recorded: 37.703
